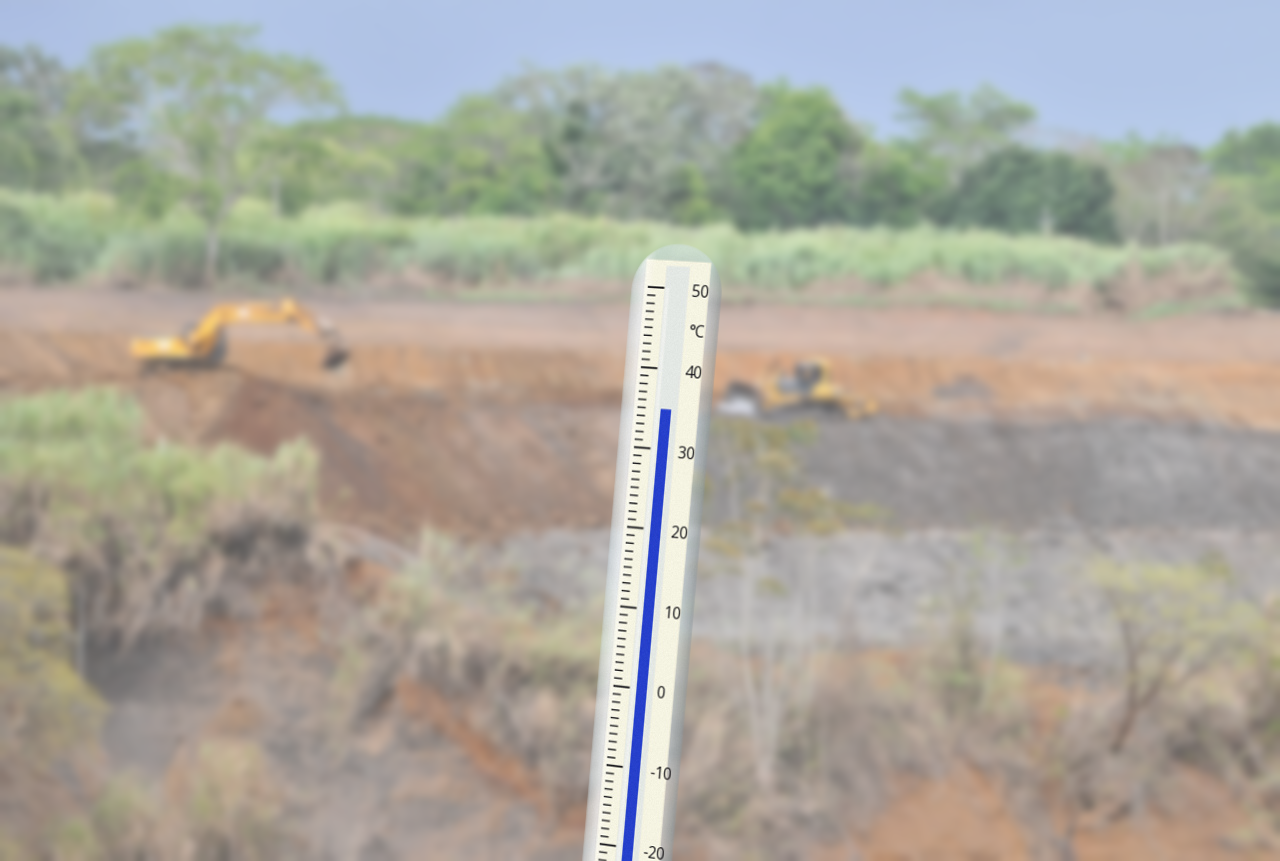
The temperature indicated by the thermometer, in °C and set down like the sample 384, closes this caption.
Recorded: 35
